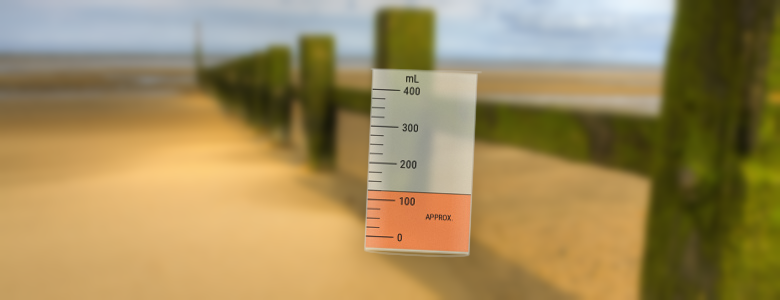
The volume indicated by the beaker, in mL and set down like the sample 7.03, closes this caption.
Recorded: 125
